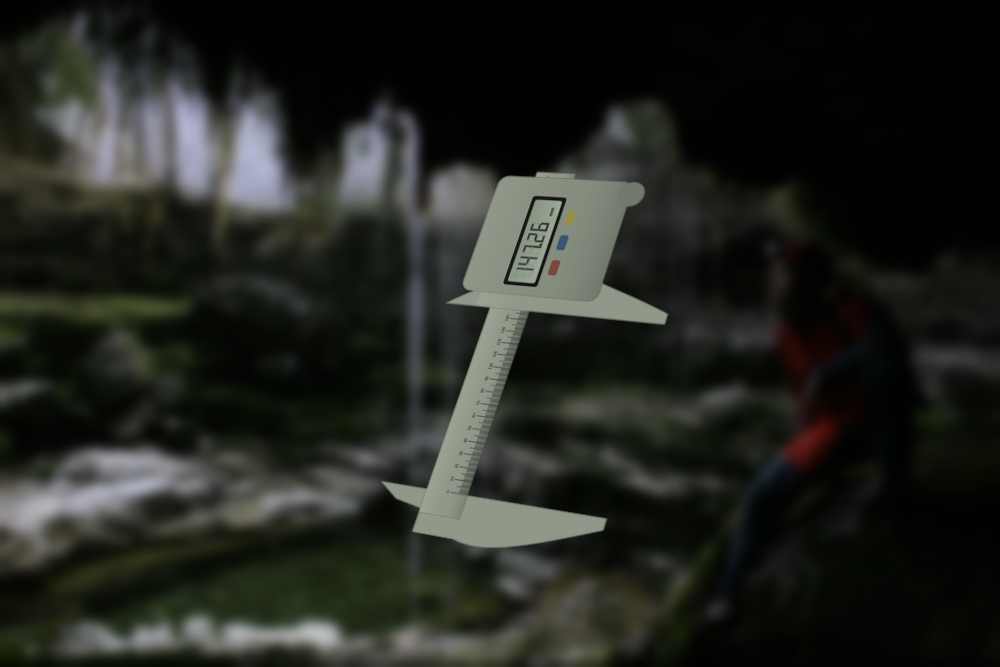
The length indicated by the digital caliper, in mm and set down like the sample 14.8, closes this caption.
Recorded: 147.26
